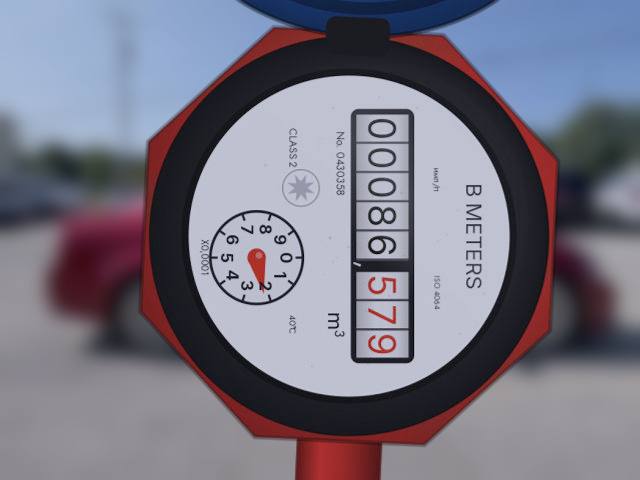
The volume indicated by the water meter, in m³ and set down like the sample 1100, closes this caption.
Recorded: 86.5792
